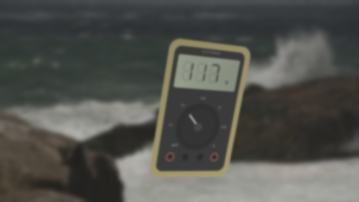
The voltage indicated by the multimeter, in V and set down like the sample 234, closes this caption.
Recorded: 117
